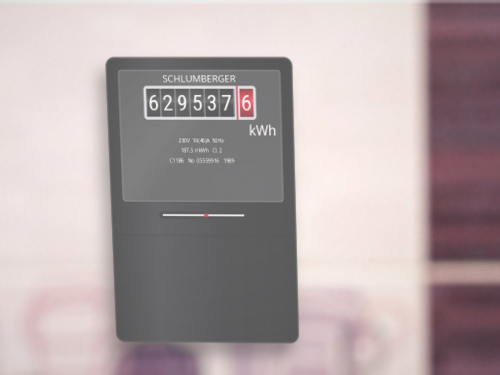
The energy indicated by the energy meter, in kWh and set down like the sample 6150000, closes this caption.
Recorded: 629537.6
